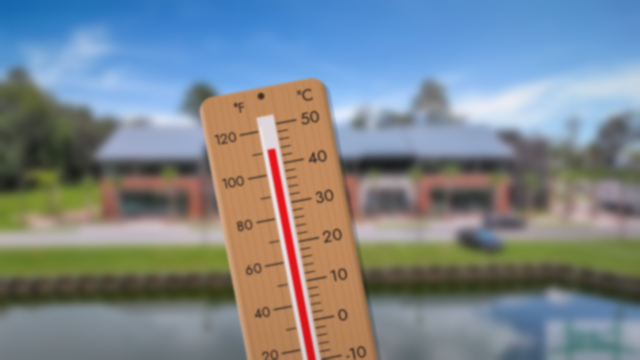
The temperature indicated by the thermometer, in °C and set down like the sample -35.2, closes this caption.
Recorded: 44
